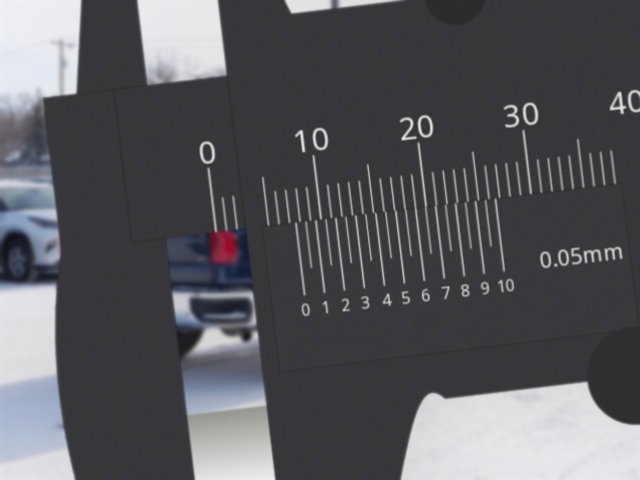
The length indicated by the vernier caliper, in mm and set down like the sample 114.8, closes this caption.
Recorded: 7.6
